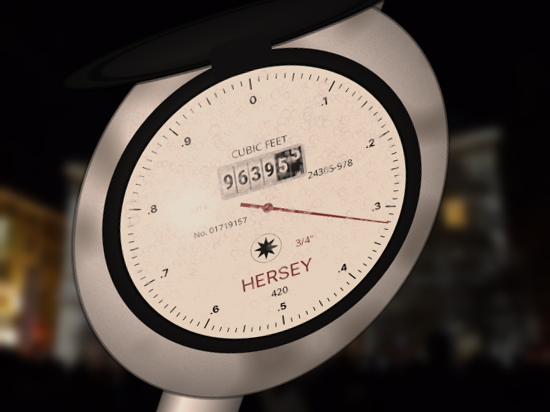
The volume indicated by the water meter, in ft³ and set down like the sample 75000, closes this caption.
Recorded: 963955.32
